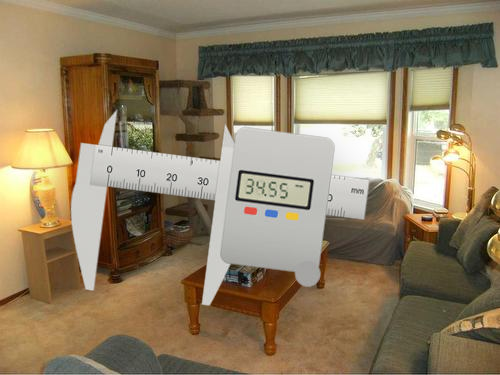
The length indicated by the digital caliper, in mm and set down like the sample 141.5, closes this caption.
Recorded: 34.55
